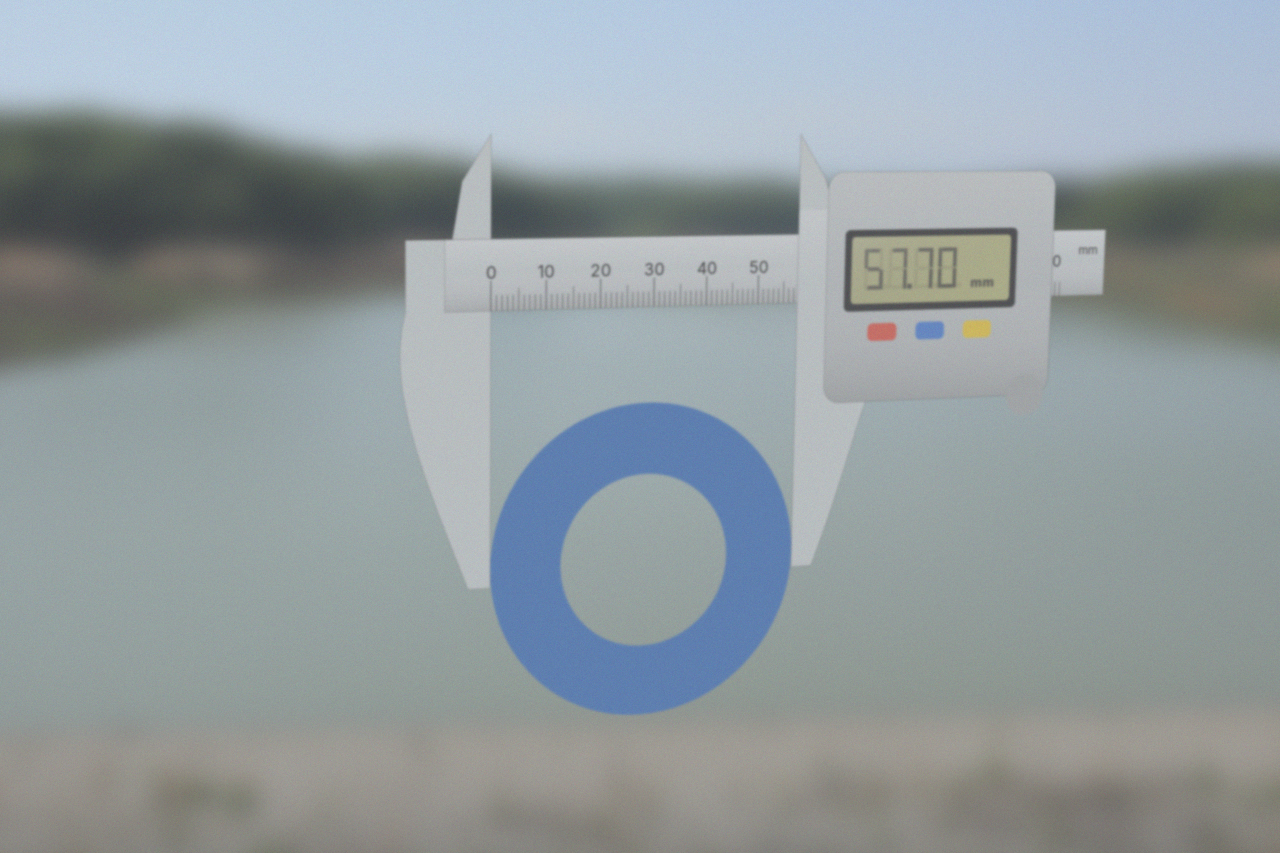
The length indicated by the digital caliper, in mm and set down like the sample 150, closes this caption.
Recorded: 57.70
